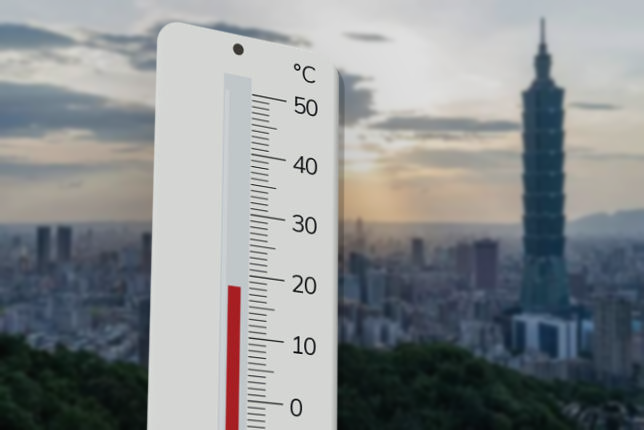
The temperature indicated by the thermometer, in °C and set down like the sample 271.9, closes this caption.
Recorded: 18
